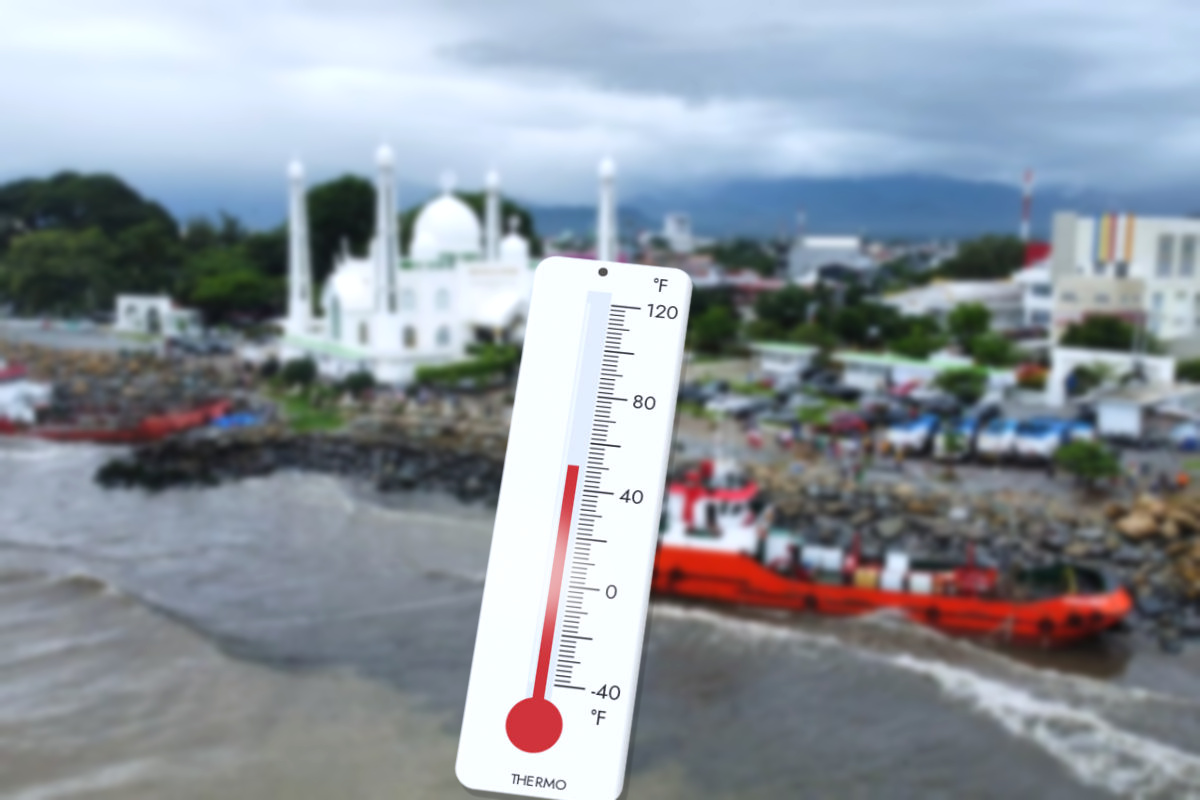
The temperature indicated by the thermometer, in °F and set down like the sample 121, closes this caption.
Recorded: 50
